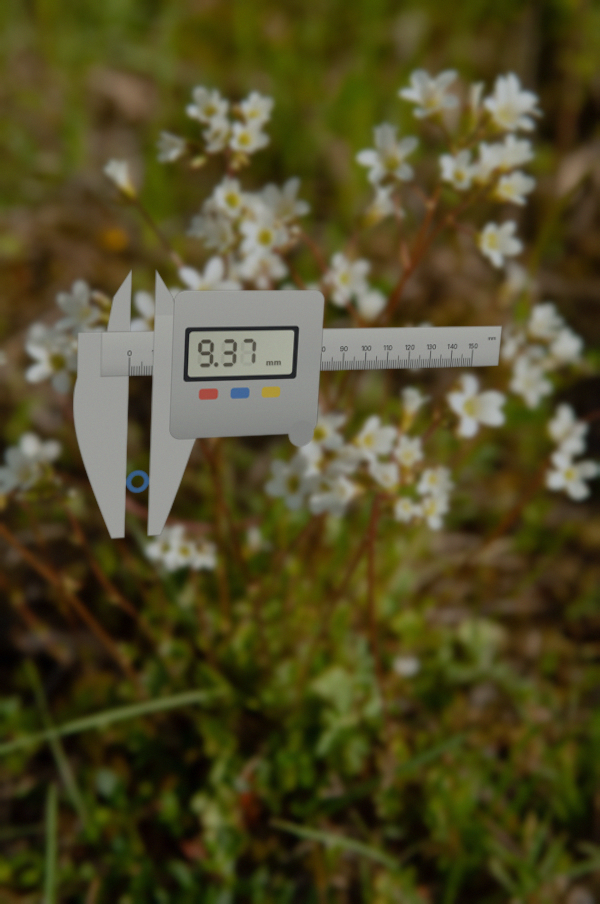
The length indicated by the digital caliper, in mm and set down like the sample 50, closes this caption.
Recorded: 9.37
